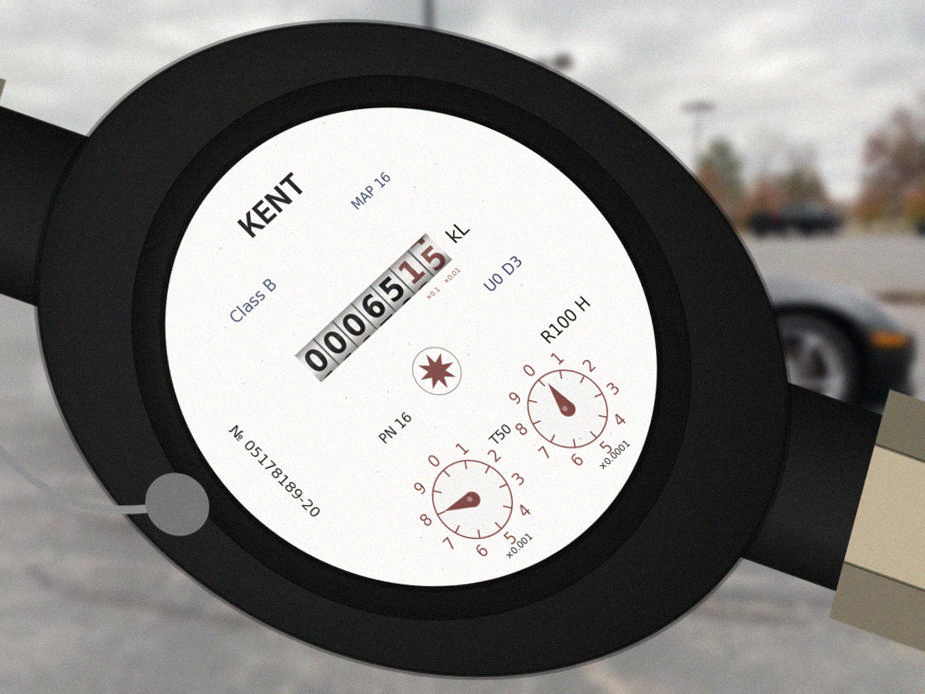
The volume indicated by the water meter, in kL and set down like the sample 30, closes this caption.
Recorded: 65.1480
